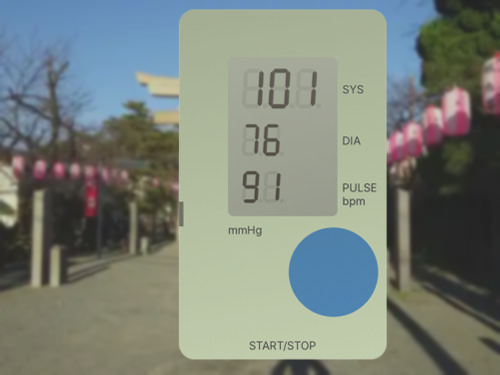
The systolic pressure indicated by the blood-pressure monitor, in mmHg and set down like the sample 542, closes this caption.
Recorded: 101
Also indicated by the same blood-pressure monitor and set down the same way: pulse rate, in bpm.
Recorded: 91
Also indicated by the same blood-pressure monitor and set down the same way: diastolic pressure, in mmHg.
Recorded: 76
